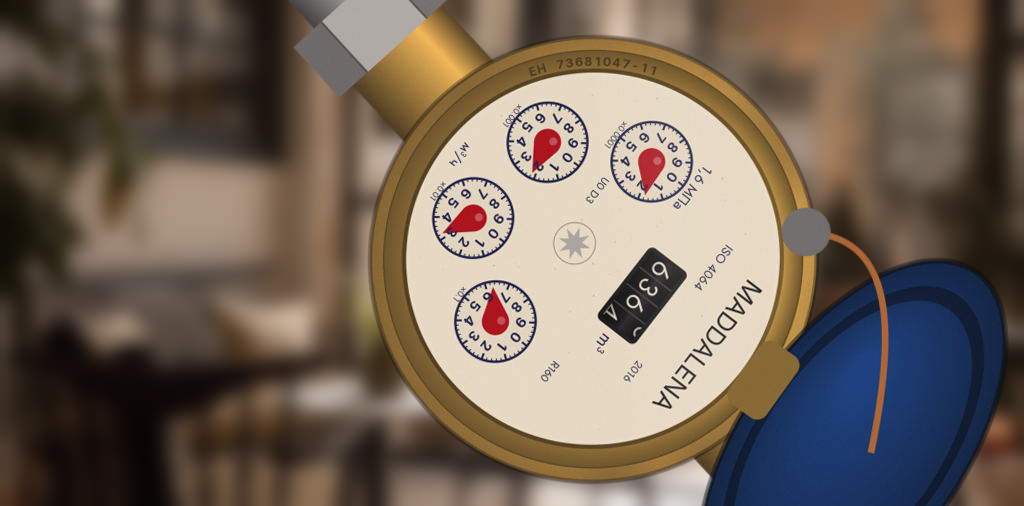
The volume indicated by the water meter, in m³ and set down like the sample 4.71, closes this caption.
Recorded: 6363.6321
